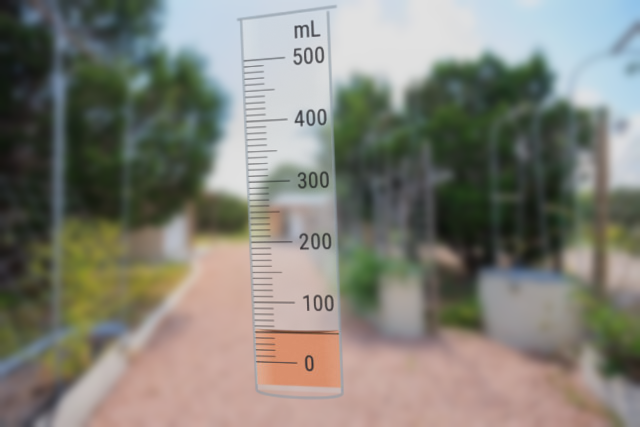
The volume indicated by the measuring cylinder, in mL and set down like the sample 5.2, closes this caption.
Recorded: 50
